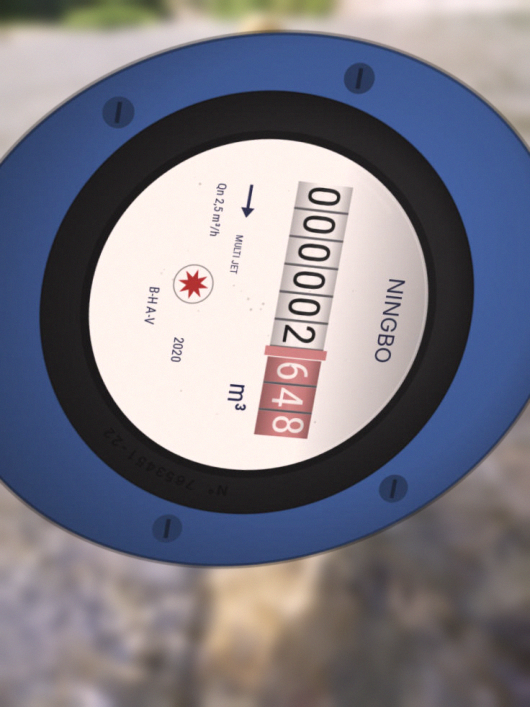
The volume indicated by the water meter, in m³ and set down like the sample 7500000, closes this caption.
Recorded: 2.648
